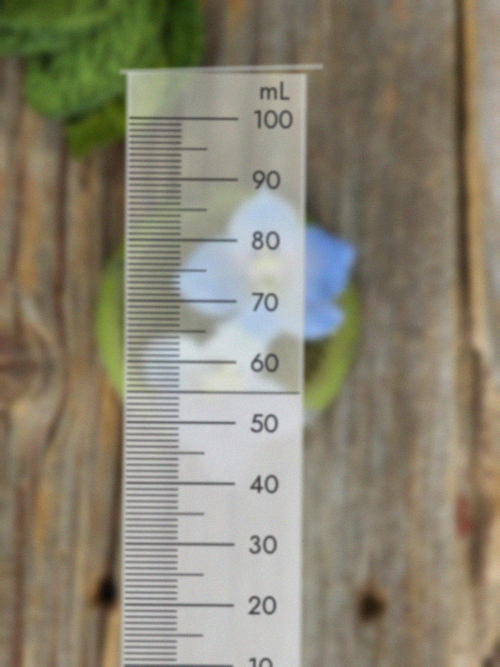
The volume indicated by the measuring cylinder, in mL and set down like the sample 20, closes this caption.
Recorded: 55
